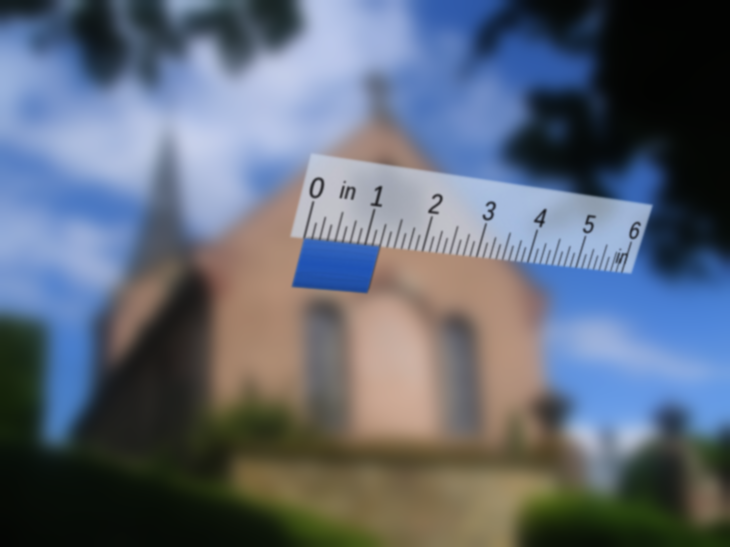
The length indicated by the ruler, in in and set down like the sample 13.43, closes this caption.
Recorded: 1.25
